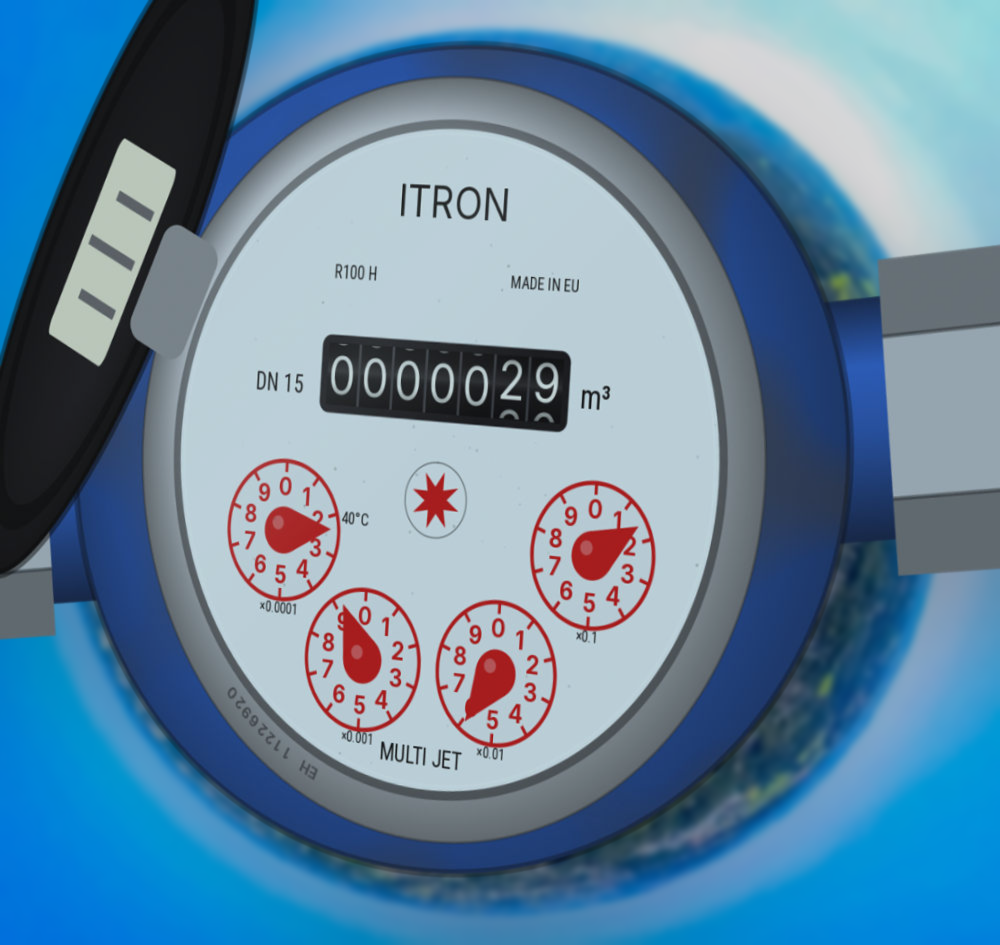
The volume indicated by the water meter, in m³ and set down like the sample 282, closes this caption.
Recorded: 29.1592
